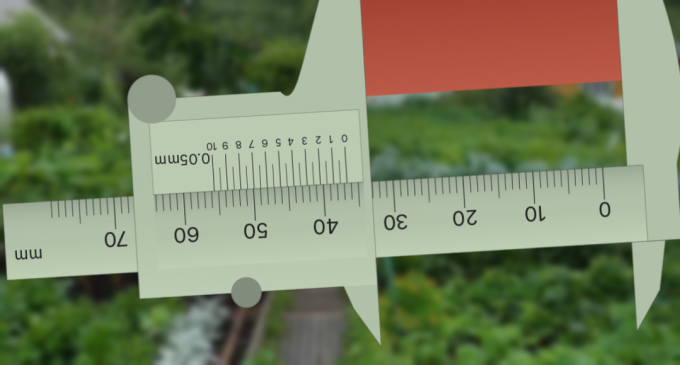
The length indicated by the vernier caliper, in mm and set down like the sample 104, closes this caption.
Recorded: 36.6
